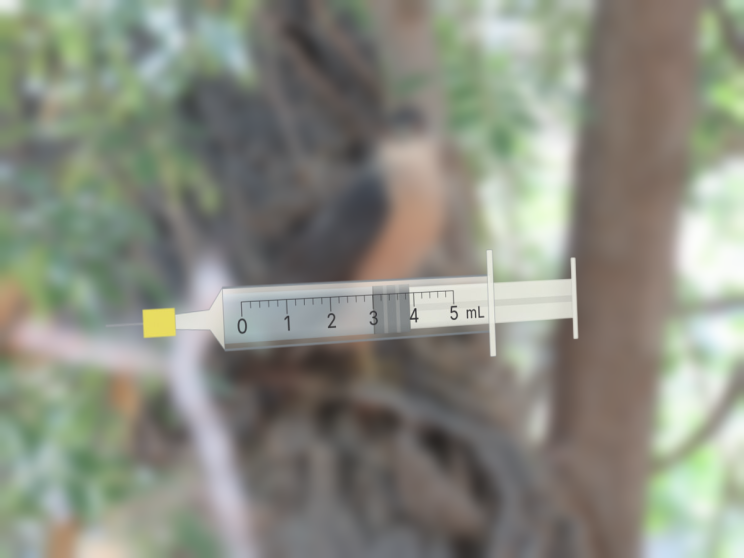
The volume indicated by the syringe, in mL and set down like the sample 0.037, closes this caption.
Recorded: 3
